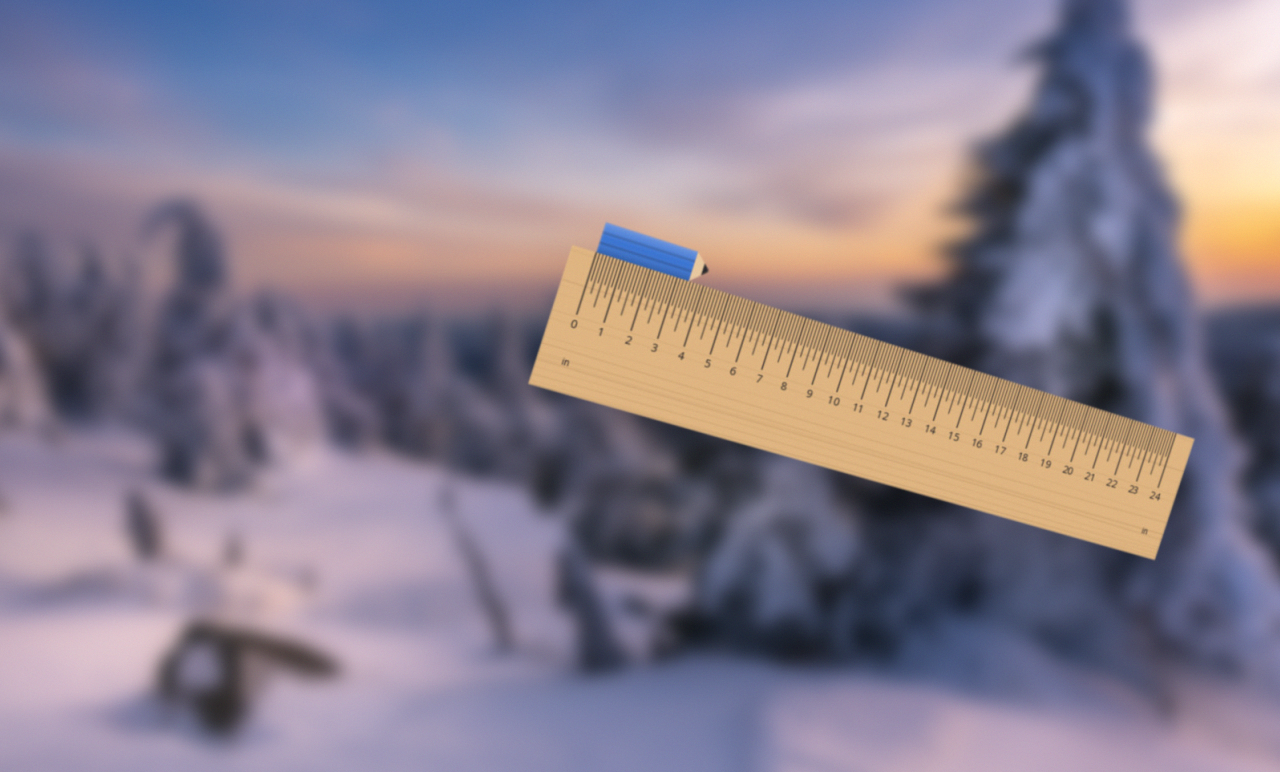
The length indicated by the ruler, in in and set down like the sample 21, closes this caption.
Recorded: 4
